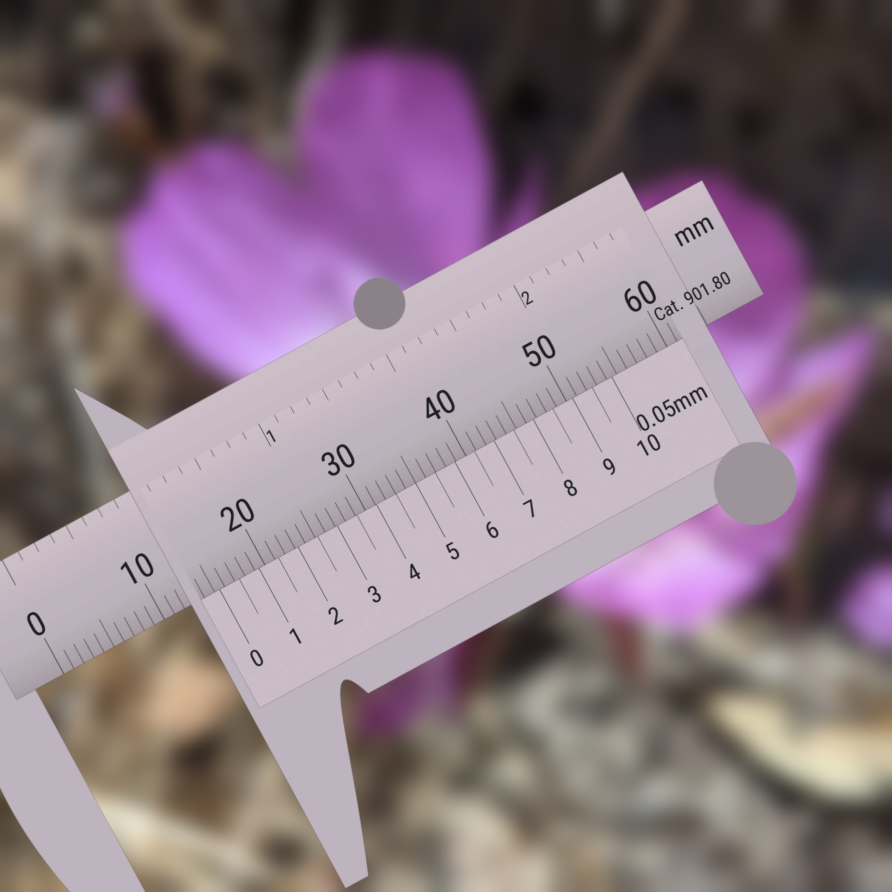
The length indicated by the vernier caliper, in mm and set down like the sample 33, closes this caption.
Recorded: 15.5
